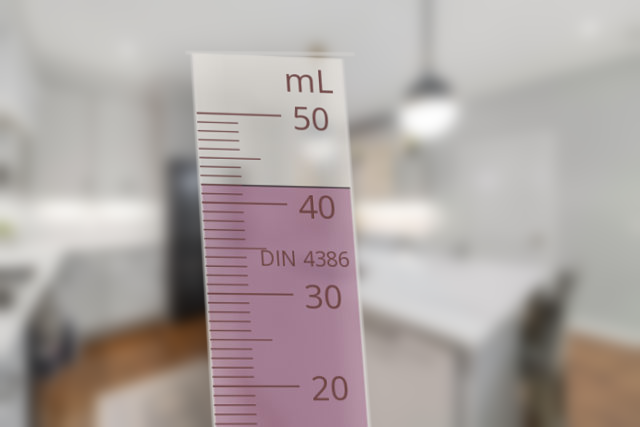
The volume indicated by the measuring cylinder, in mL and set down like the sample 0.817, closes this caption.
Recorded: 42
